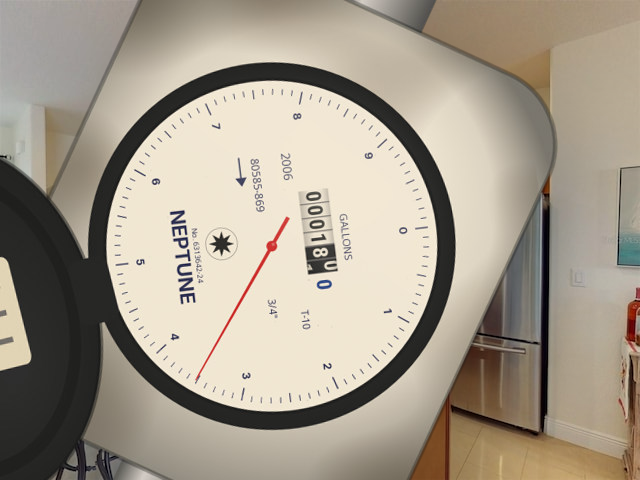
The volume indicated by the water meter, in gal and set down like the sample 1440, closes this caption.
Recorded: 1803.5
